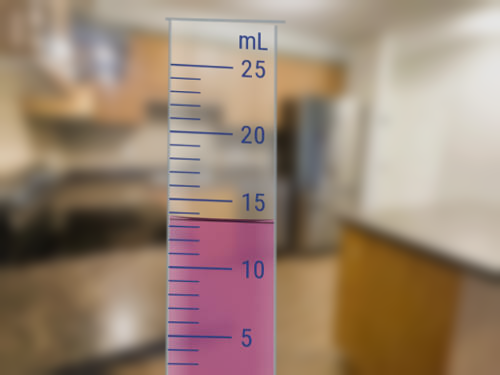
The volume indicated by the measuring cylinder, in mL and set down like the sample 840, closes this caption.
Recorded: 13.5
